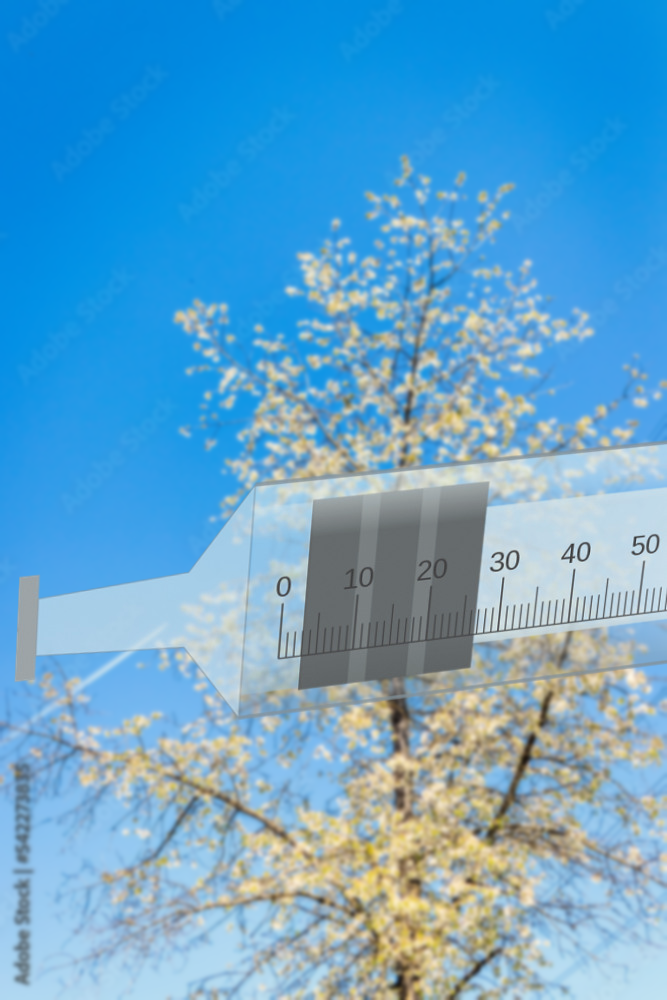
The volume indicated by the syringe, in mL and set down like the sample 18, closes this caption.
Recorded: 3
